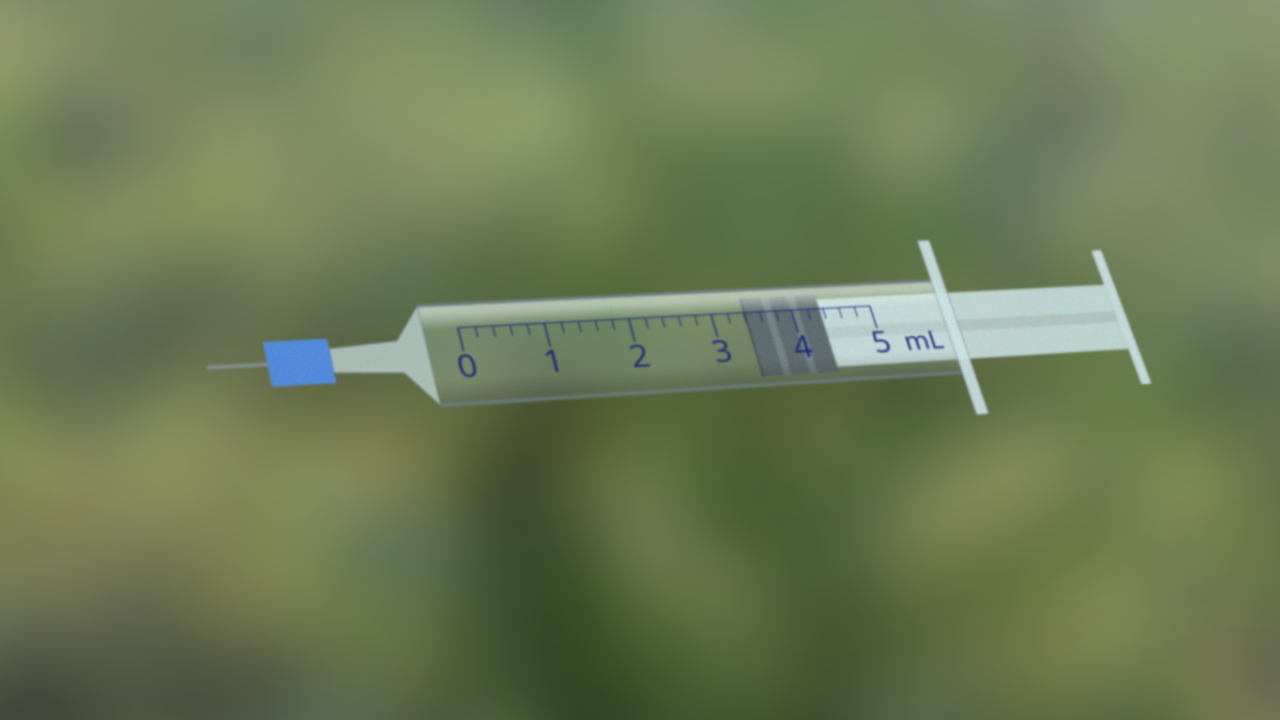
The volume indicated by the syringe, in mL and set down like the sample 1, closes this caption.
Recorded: 3.4
